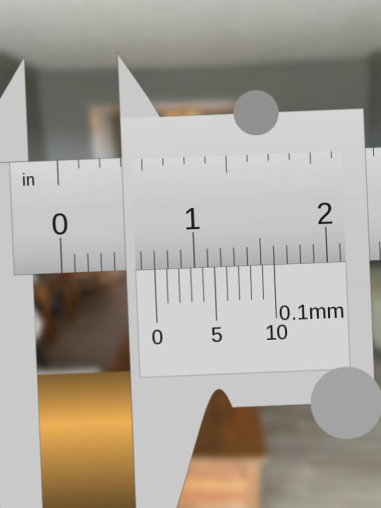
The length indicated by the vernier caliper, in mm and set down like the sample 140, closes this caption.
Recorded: 7.0
